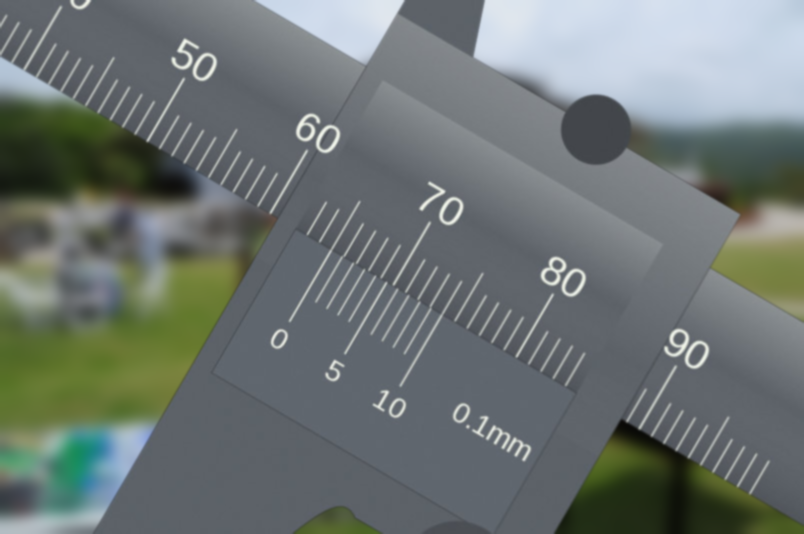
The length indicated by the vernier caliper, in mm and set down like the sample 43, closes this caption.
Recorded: 65.0
